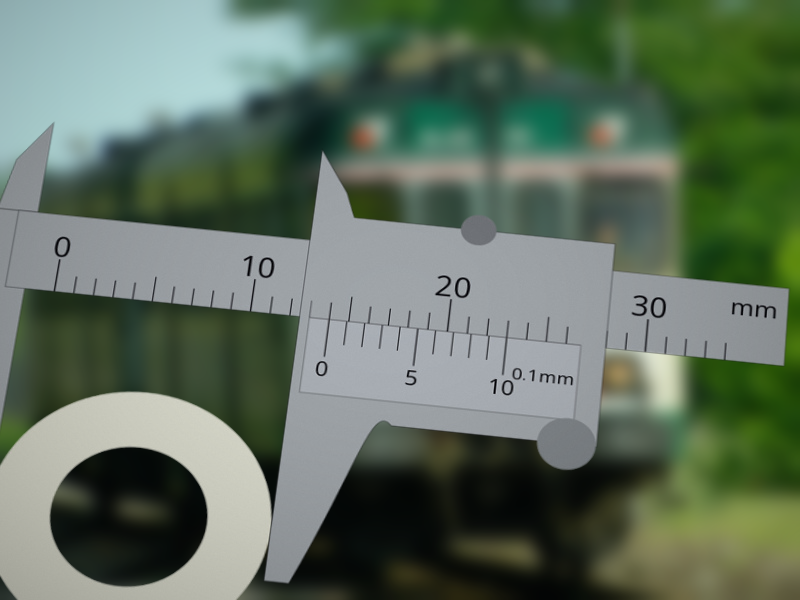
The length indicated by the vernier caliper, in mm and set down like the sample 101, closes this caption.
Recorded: 14.0
